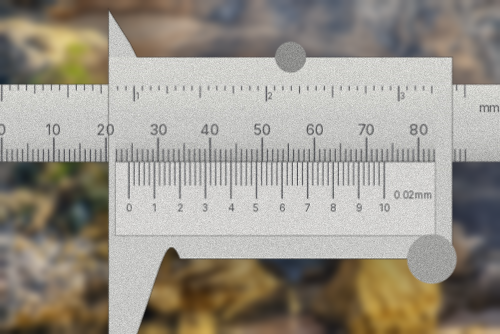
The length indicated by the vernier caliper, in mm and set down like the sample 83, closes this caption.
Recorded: 24.4
